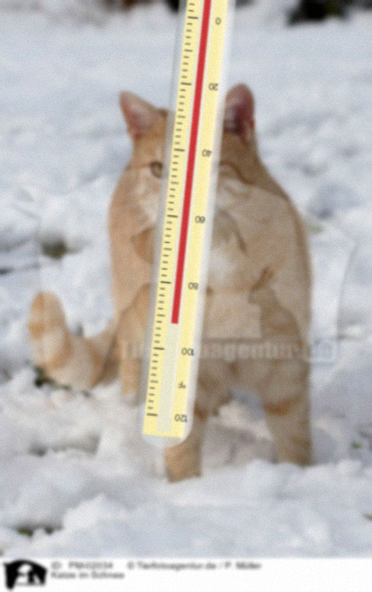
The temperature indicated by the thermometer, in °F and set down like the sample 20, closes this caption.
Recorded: 92
